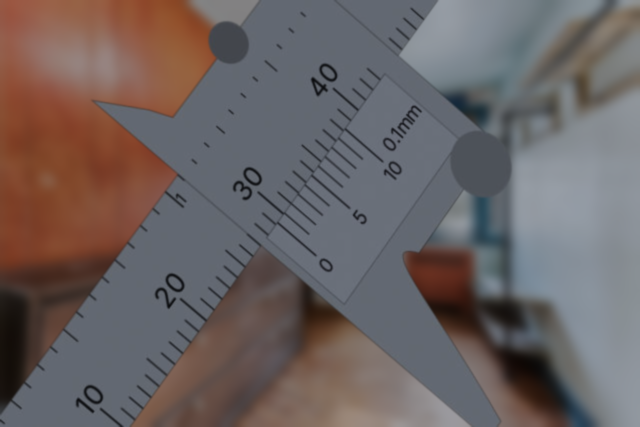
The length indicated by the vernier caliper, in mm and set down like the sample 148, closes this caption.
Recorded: 29.2
